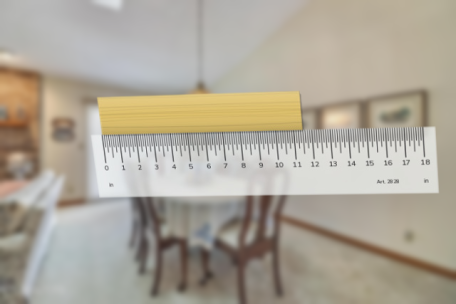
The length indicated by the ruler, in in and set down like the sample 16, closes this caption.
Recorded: 11.5
